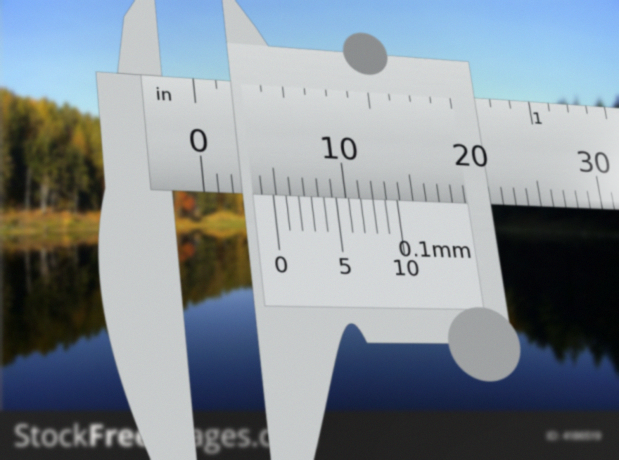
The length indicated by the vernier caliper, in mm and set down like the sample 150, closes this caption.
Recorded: 4.8
